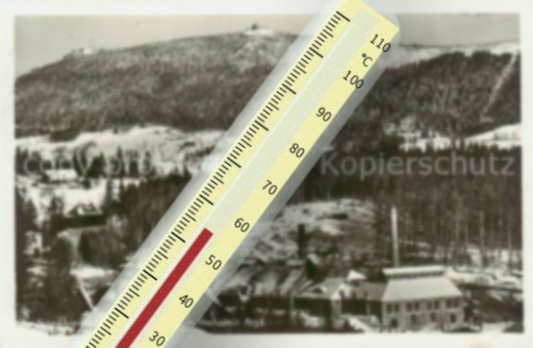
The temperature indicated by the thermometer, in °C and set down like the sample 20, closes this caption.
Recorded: 55
